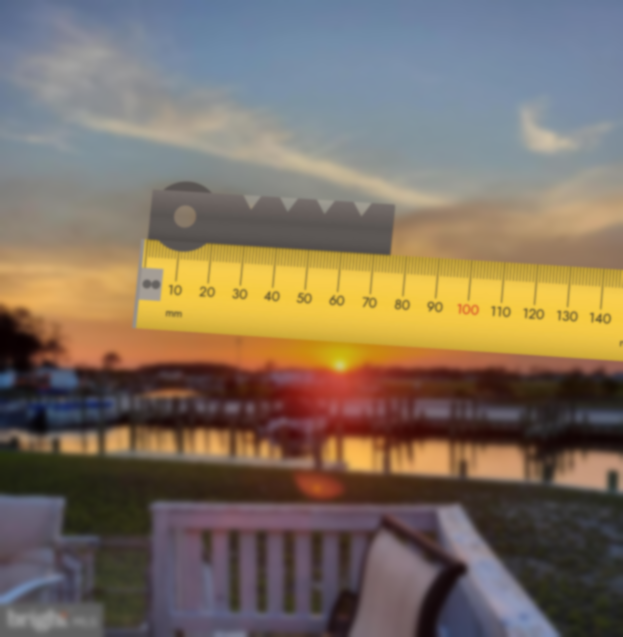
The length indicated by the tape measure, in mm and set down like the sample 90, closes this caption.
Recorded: 75
